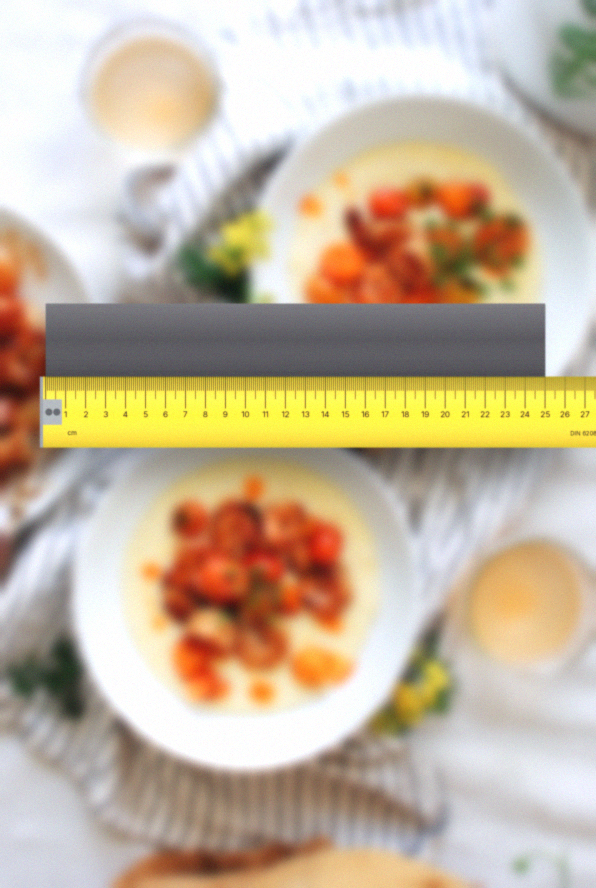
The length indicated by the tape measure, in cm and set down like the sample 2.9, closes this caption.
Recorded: 25
